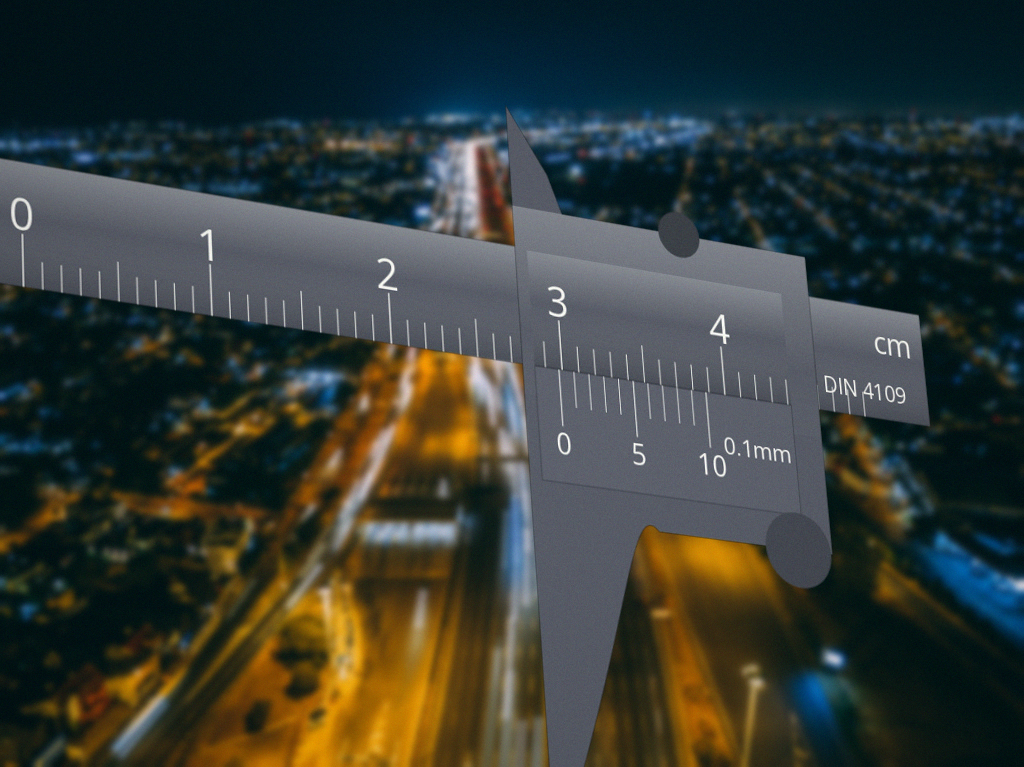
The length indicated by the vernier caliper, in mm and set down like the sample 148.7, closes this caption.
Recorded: 29.8
